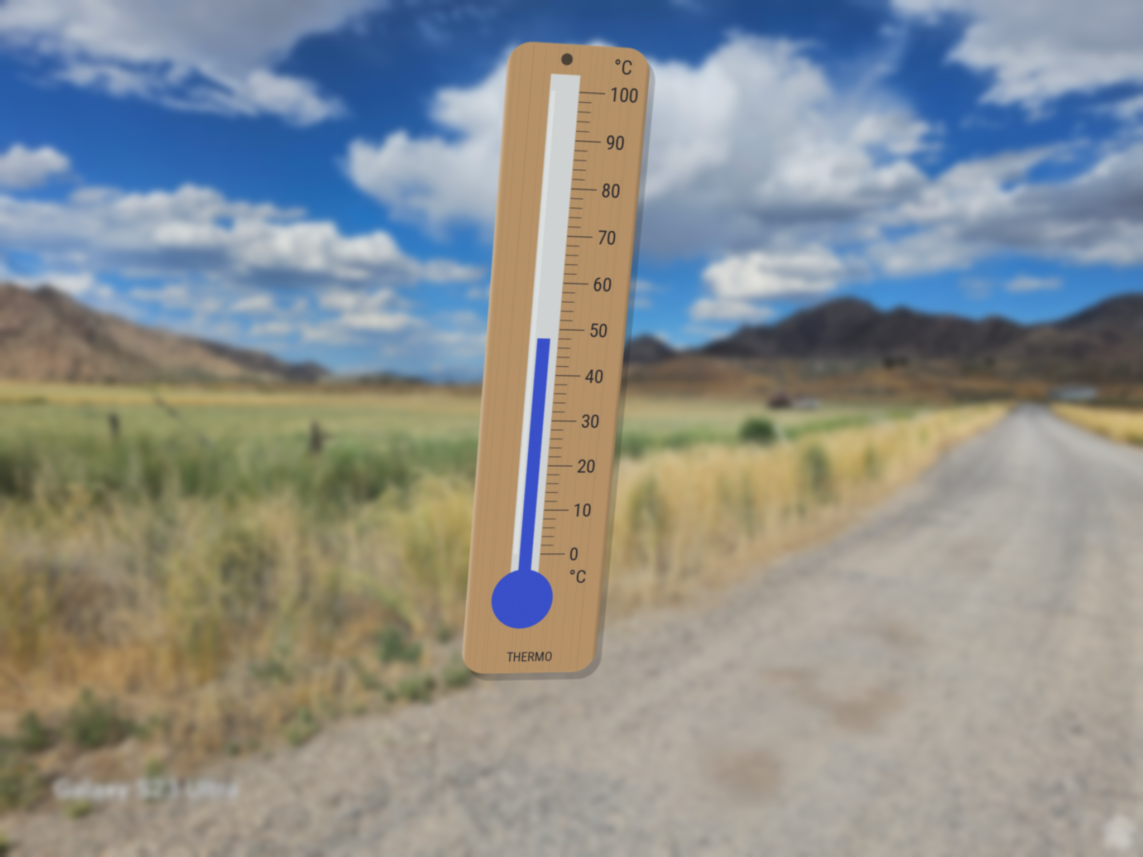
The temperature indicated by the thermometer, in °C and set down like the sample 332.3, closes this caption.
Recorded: 48
